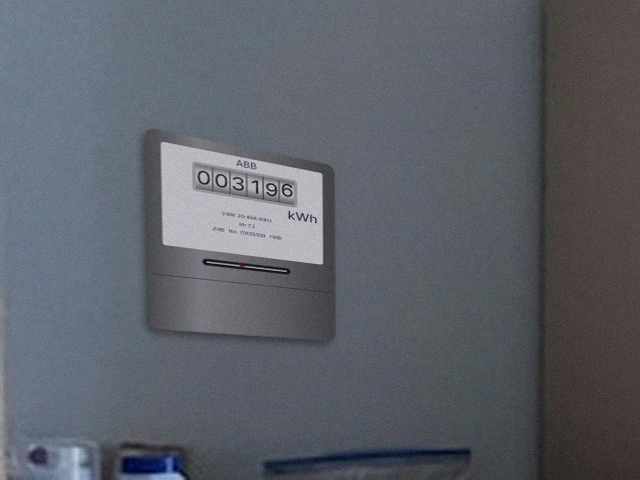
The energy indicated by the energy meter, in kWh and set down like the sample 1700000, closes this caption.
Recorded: 3196
